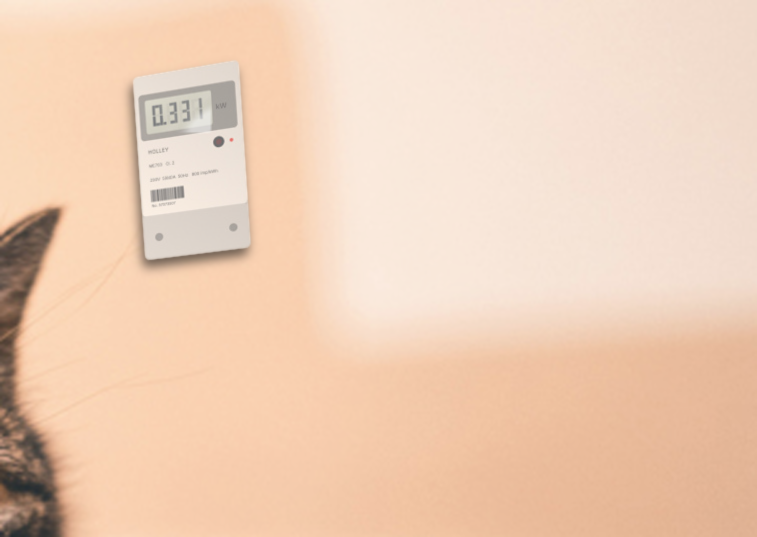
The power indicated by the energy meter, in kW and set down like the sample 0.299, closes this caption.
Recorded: 0.331
